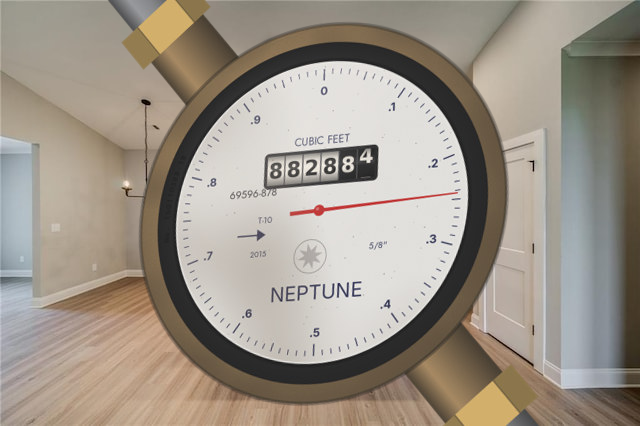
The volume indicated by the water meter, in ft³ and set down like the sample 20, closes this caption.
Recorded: 882884.24
